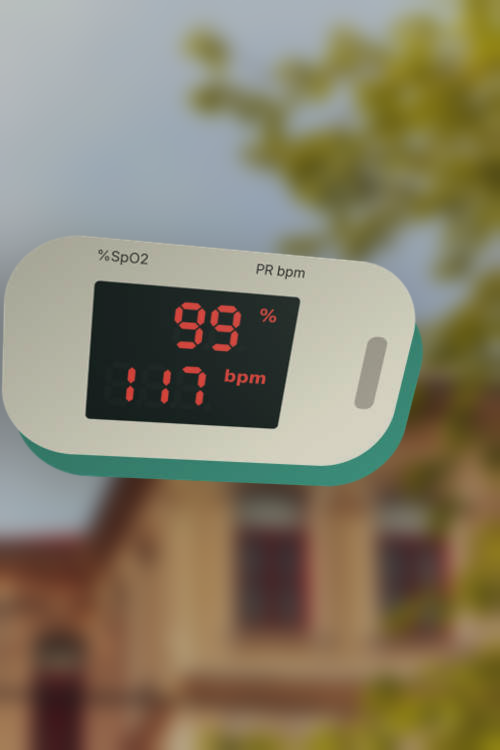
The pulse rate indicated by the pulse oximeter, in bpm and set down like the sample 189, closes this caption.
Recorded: 117
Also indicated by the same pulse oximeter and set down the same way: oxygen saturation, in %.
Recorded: 99
